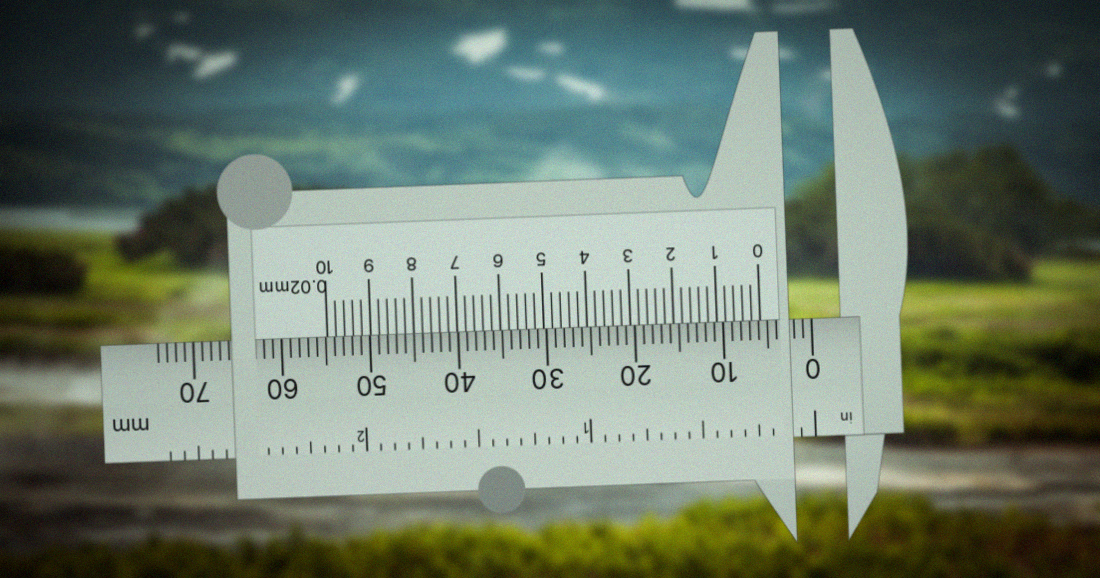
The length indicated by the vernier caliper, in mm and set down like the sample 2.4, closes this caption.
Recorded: 5.8
